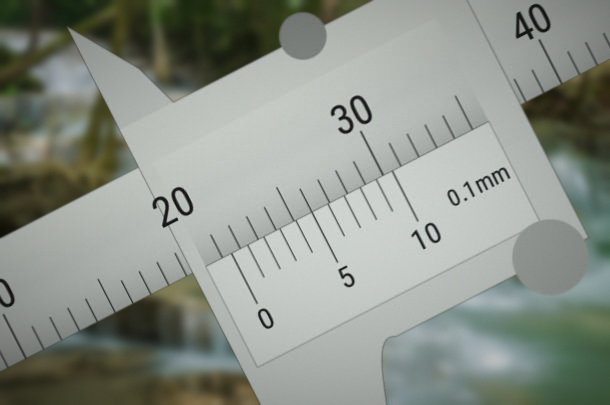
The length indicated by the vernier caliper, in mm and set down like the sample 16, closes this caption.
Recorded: 21.5
